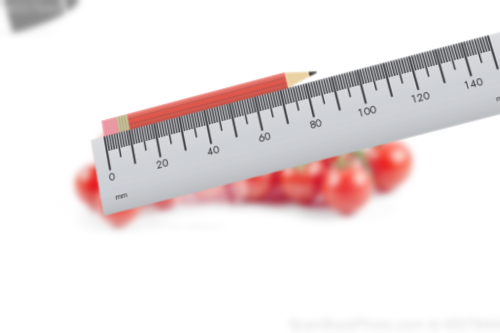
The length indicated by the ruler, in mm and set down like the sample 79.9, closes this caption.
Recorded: 85
